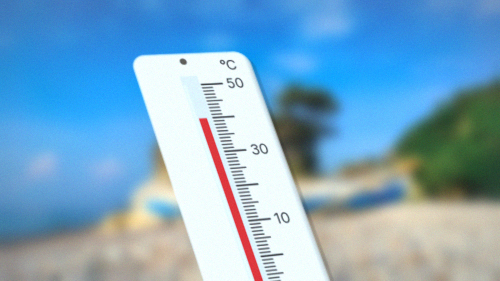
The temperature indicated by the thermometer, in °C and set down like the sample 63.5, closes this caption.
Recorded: 40
